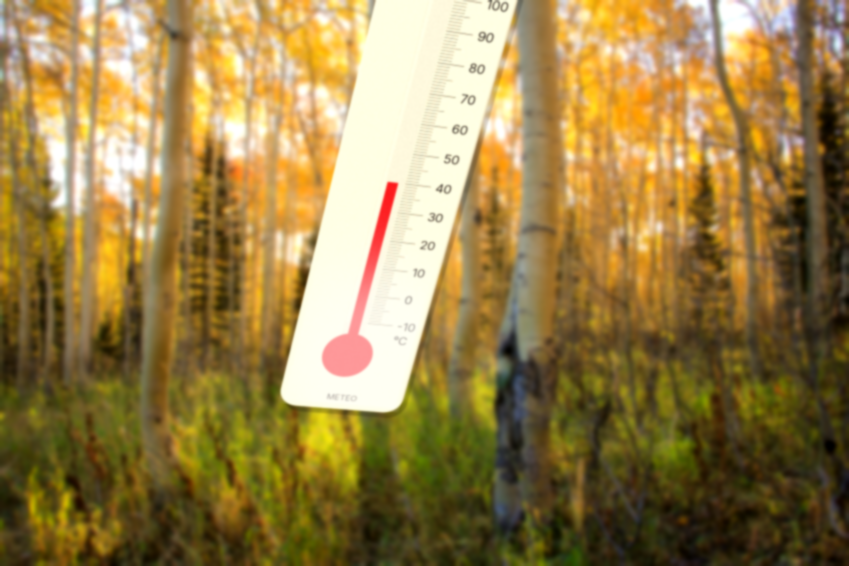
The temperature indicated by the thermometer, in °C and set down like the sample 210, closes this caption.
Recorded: 40
